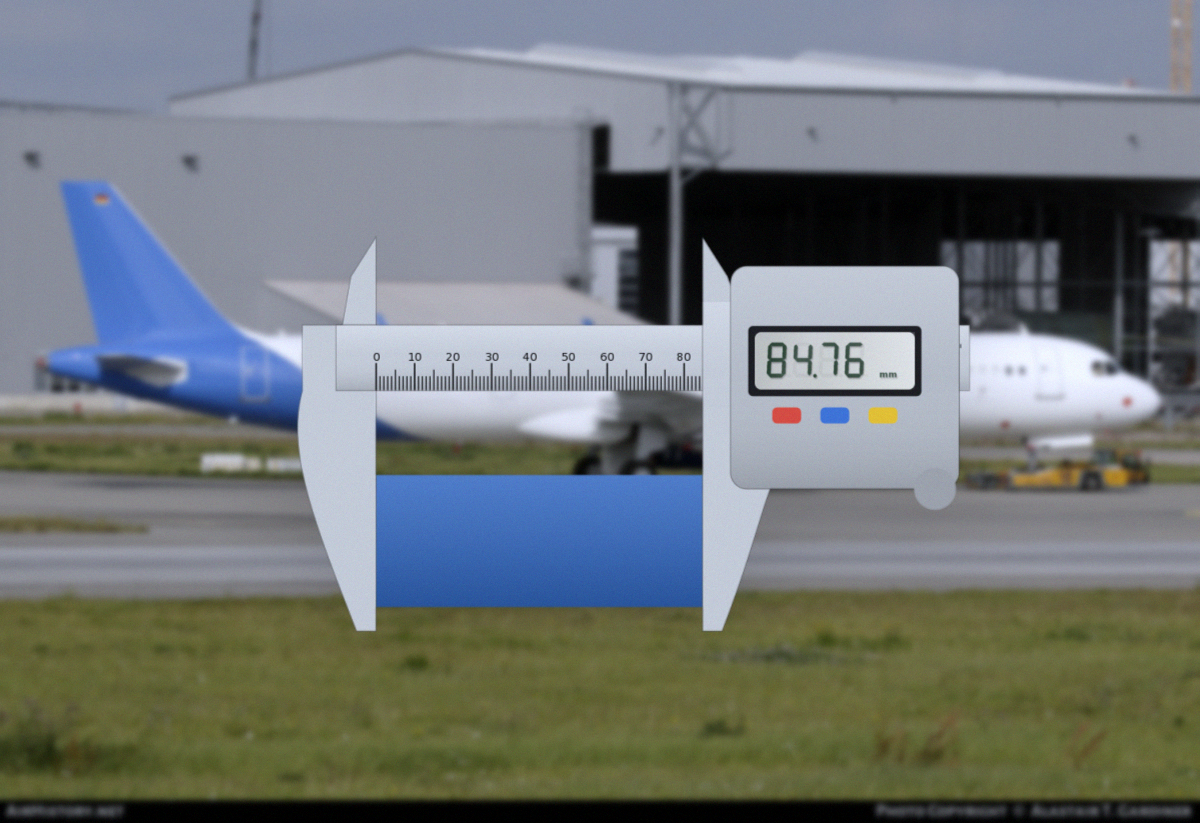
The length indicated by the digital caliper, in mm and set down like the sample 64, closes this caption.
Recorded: 84.76
